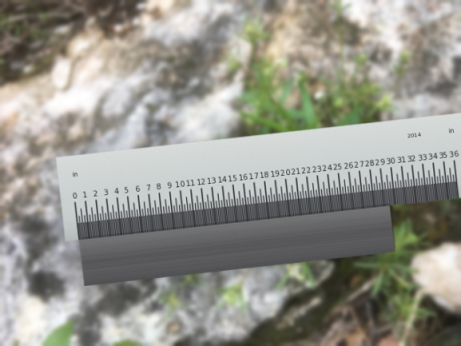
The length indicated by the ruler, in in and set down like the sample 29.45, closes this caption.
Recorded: 29.5
